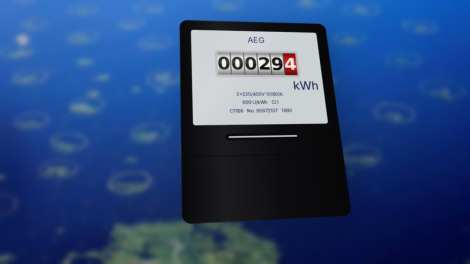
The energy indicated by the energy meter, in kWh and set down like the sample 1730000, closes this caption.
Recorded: 29.4
